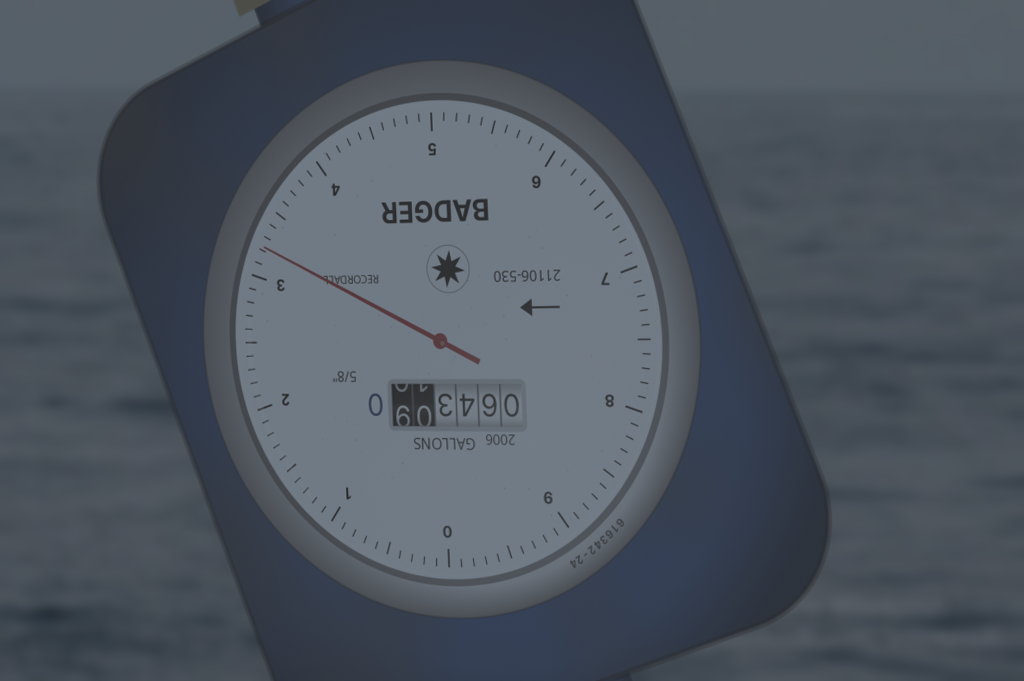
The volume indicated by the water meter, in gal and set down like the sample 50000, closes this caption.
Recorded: 643093.2
